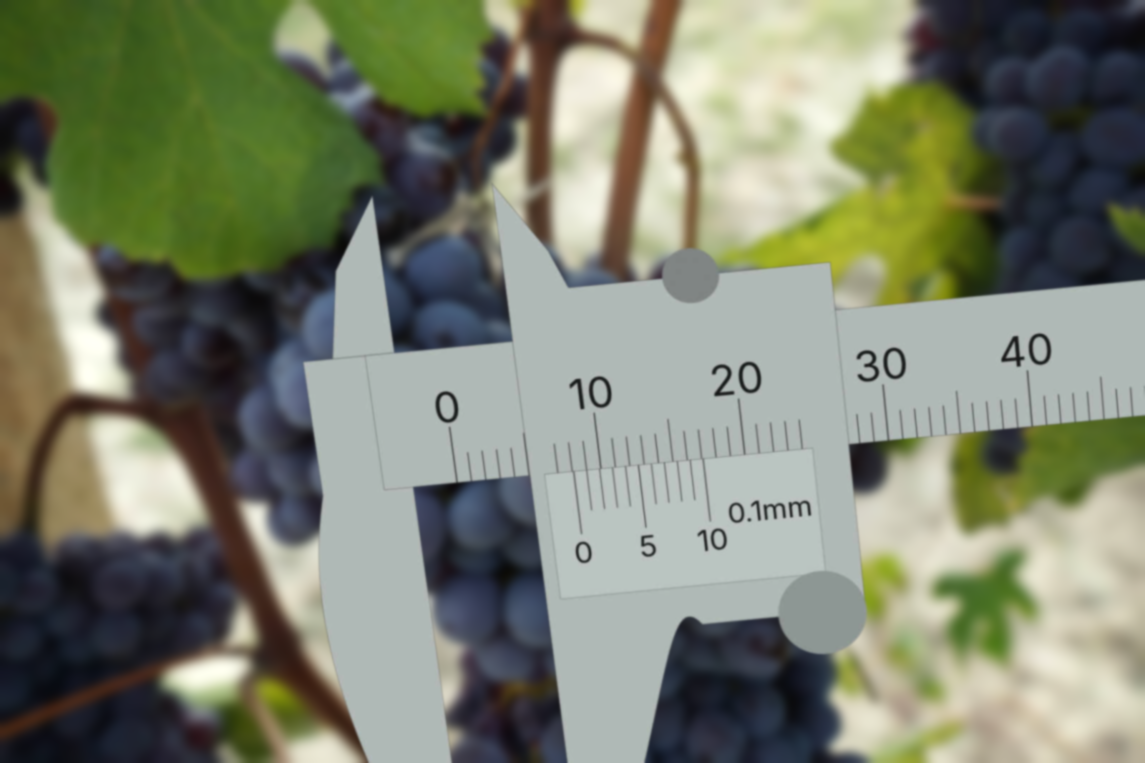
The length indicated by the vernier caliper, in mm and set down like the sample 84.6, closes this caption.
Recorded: 8.1
